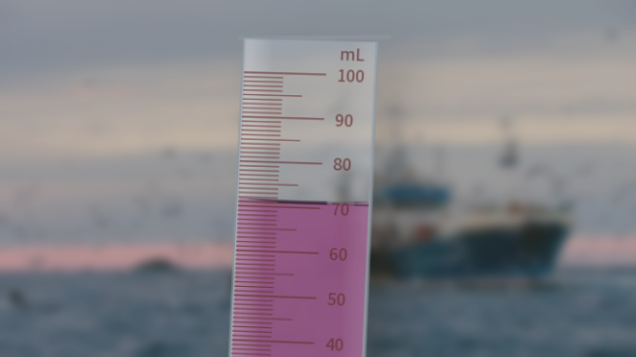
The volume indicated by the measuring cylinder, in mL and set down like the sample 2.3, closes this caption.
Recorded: 71
